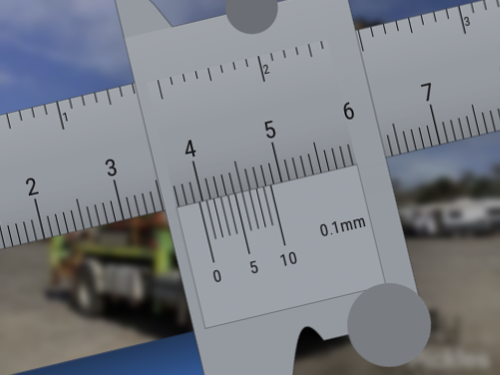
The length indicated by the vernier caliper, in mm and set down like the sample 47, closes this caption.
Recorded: 39.6
